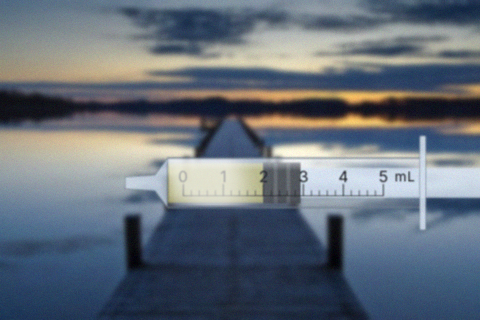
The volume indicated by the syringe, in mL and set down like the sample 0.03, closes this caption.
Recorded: 2
